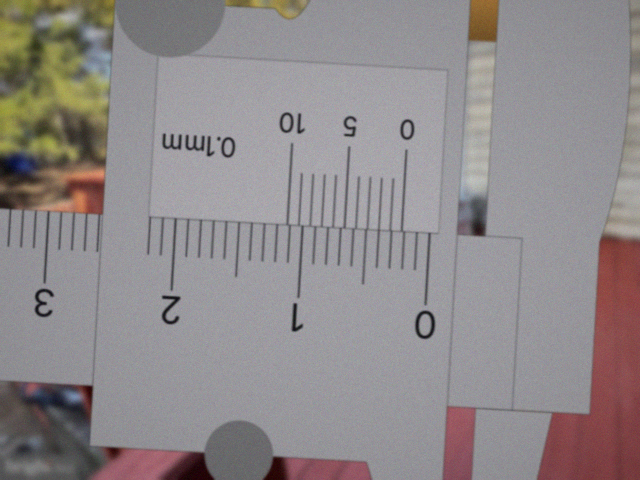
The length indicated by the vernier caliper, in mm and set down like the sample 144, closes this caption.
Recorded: 2.2
